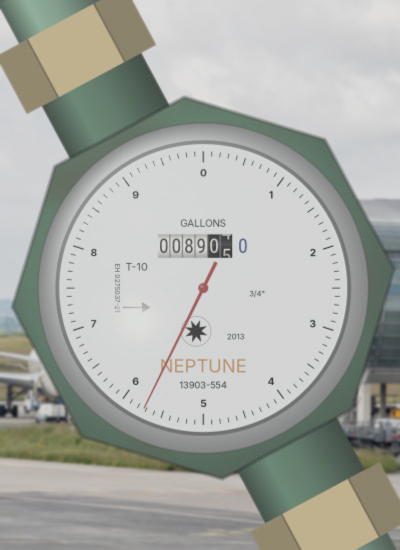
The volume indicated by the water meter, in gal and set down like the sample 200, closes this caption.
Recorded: 89045.7
